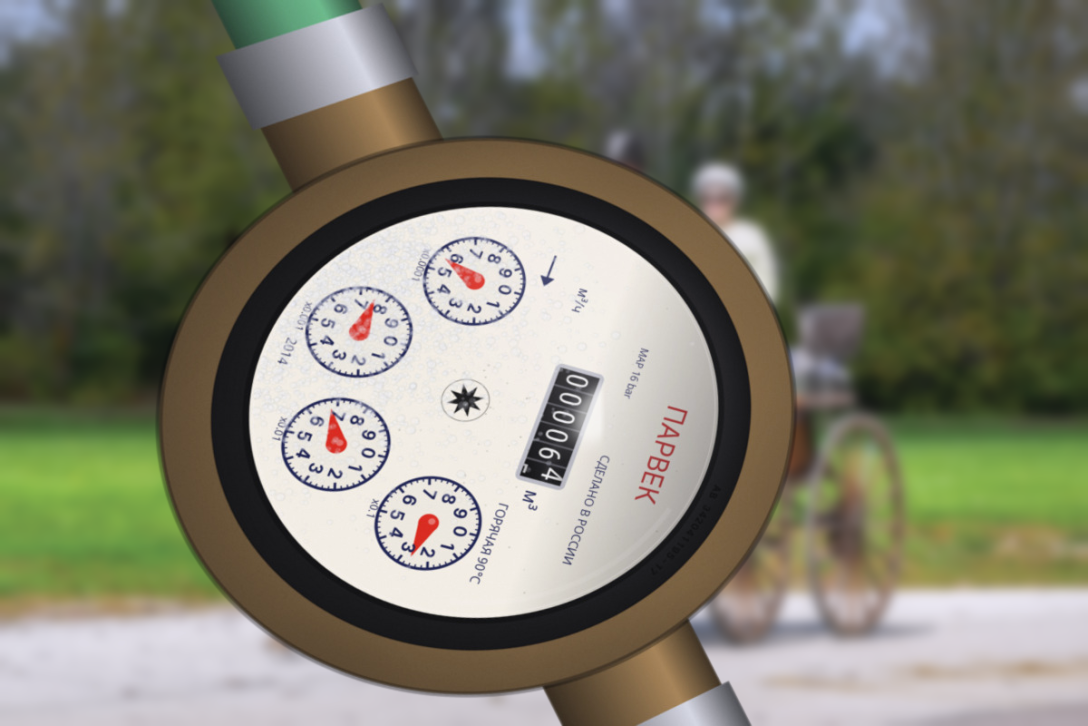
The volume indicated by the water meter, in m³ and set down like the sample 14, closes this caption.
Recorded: 64.2675
